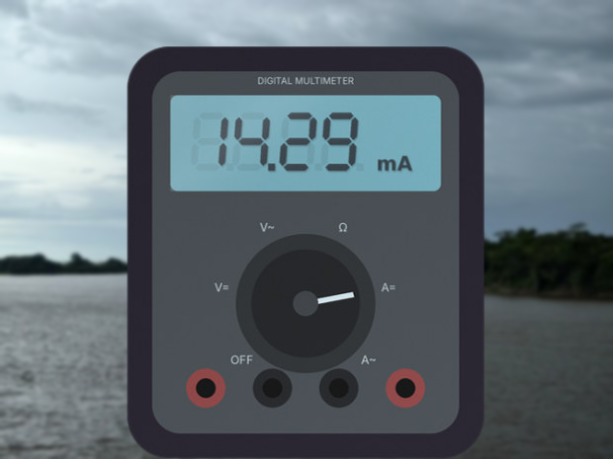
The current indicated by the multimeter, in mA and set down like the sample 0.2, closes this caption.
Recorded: 14.29
